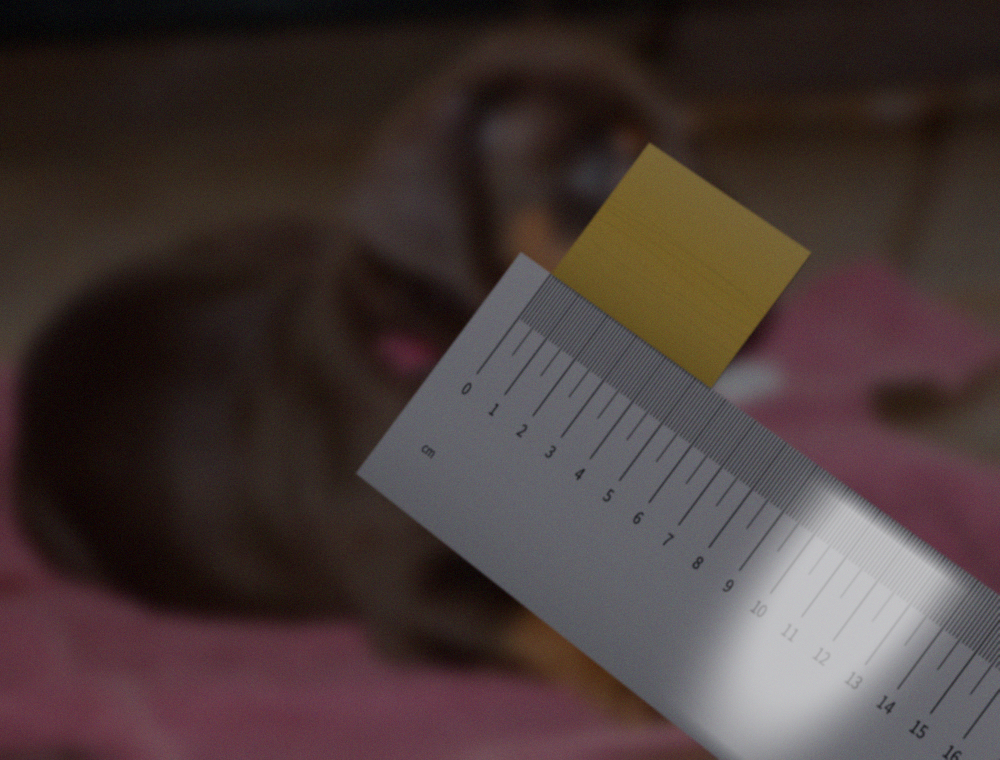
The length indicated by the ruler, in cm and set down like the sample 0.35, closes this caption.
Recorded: 5.5
